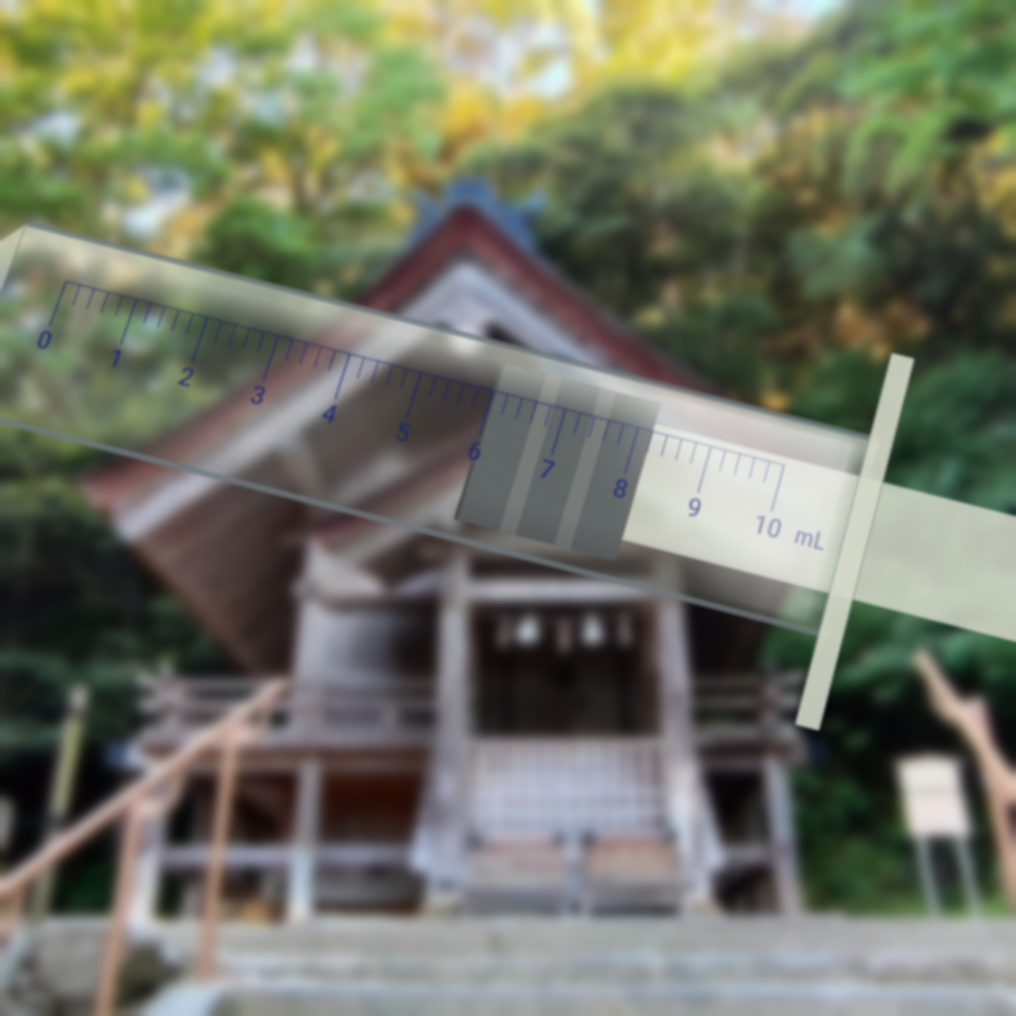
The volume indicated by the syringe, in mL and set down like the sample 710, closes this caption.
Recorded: 6
